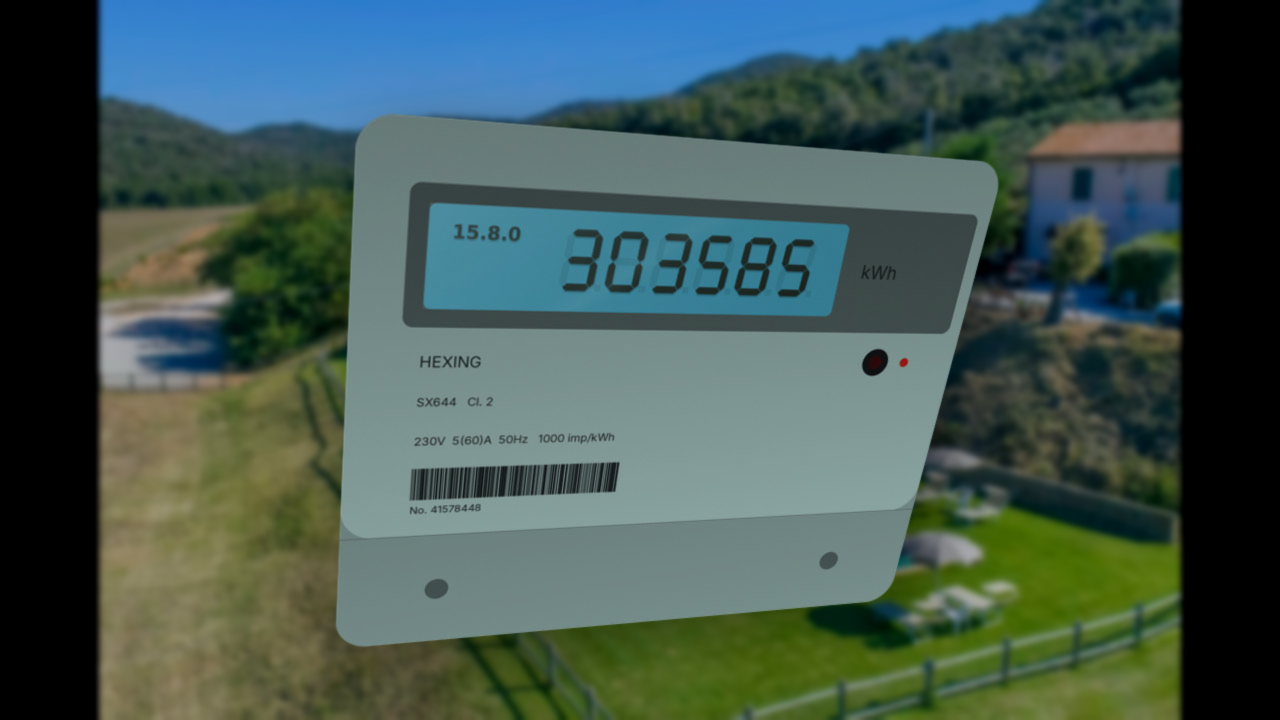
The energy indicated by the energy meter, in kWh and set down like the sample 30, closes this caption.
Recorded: 303585
